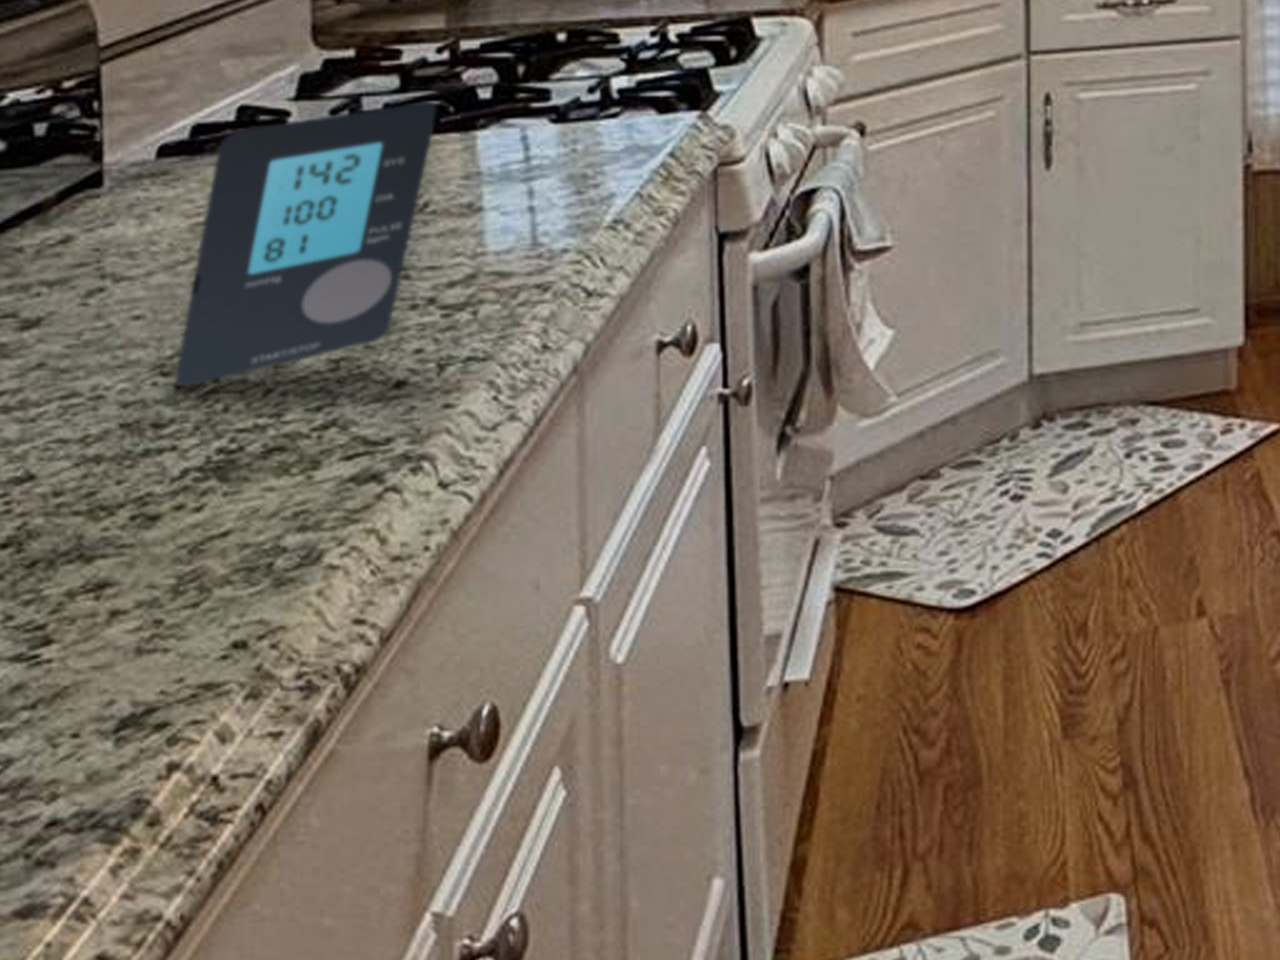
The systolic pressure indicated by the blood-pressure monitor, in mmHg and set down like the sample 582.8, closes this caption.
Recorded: 142
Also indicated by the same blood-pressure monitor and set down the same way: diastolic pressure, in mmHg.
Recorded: 100
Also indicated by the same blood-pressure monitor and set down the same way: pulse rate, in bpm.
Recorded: 81
